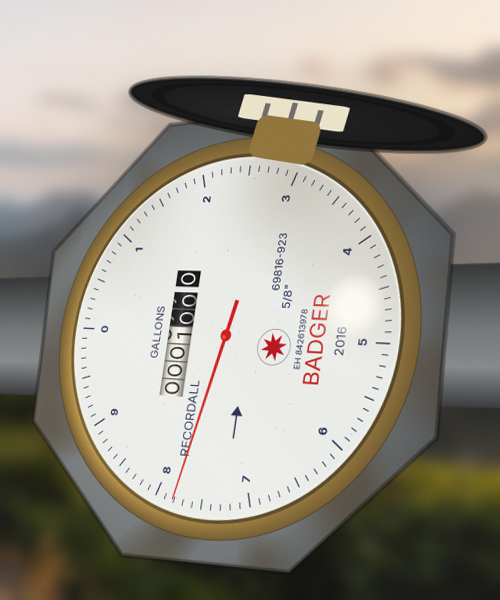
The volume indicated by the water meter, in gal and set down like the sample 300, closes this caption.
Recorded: 997.8
